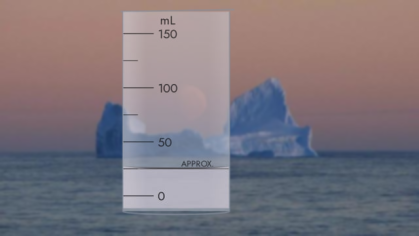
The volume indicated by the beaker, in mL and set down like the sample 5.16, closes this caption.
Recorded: 25
